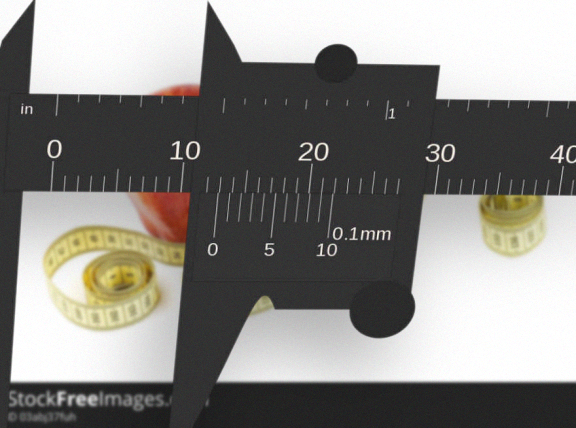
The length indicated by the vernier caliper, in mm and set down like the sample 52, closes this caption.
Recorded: 12.9
